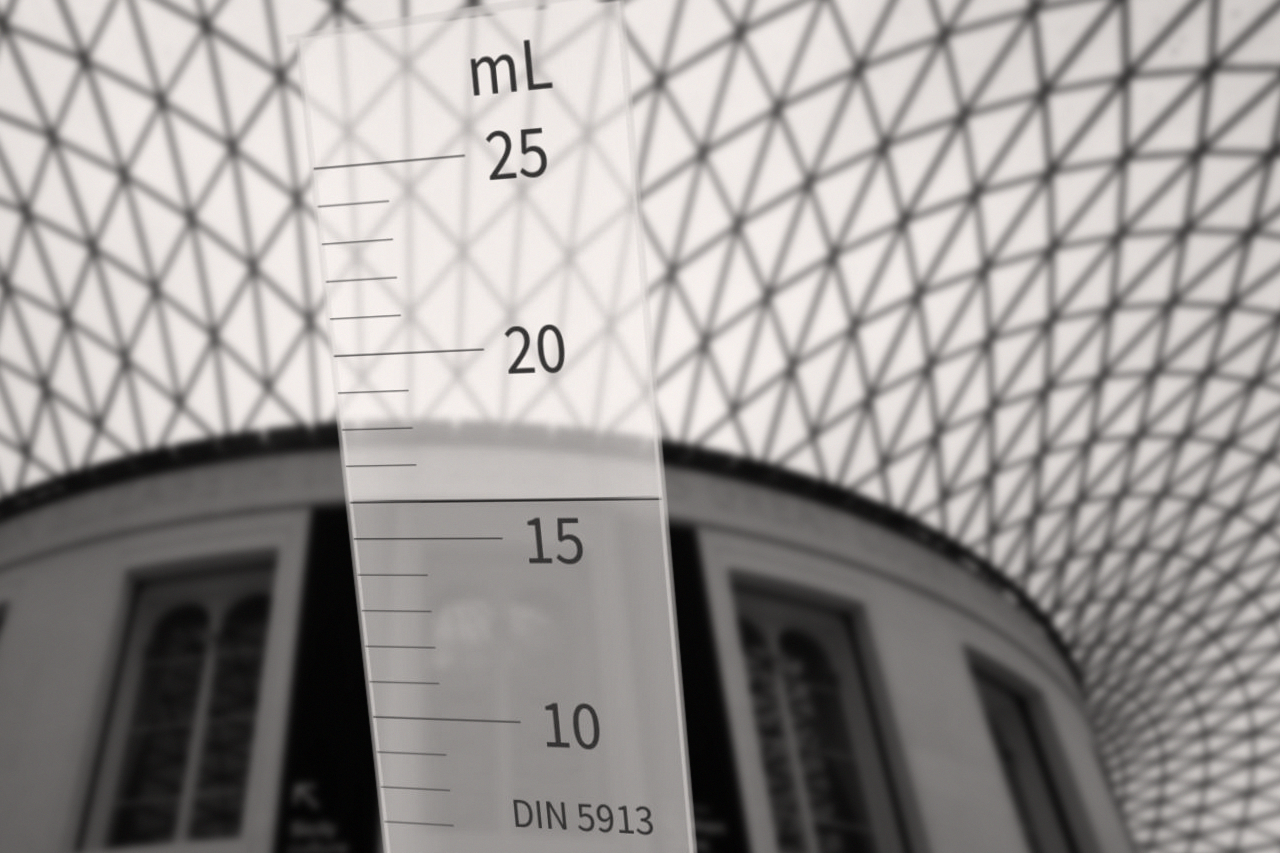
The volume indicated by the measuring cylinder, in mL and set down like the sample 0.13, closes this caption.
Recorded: 16
